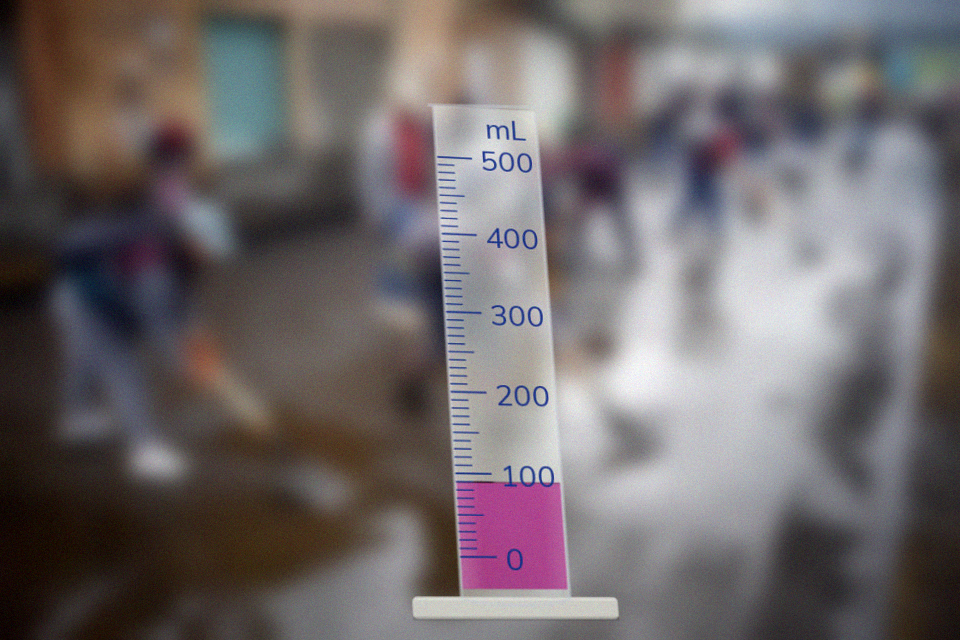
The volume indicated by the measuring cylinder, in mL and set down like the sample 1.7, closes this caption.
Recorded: 90
